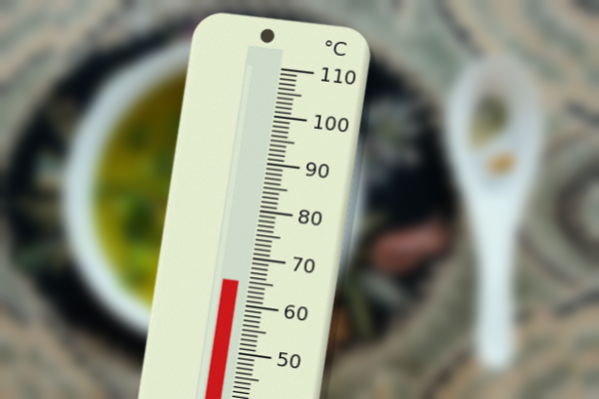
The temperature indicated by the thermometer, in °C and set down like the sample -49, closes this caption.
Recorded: 65
